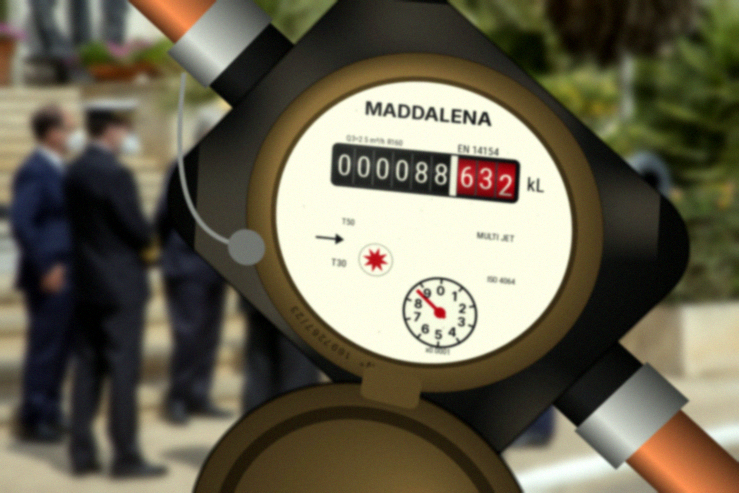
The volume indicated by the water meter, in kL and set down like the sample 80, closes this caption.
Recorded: 88.6318
